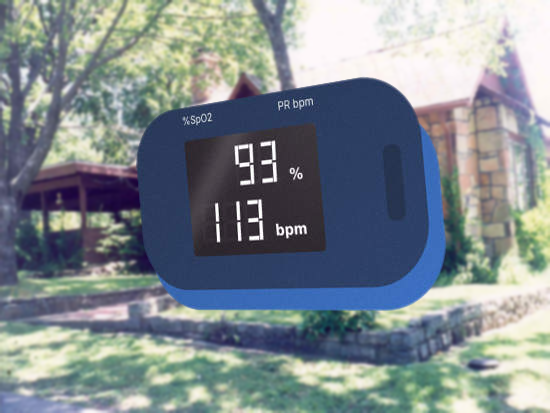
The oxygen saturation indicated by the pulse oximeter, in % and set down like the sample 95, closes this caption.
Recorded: 93
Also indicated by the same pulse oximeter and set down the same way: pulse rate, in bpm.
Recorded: 113
